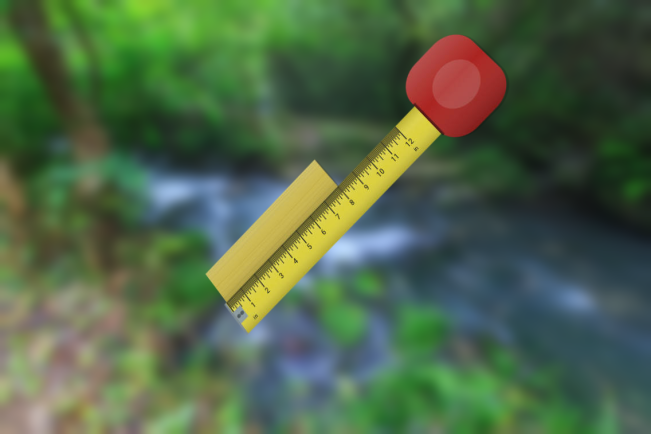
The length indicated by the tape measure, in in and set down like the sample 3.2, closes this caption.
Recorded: 8
